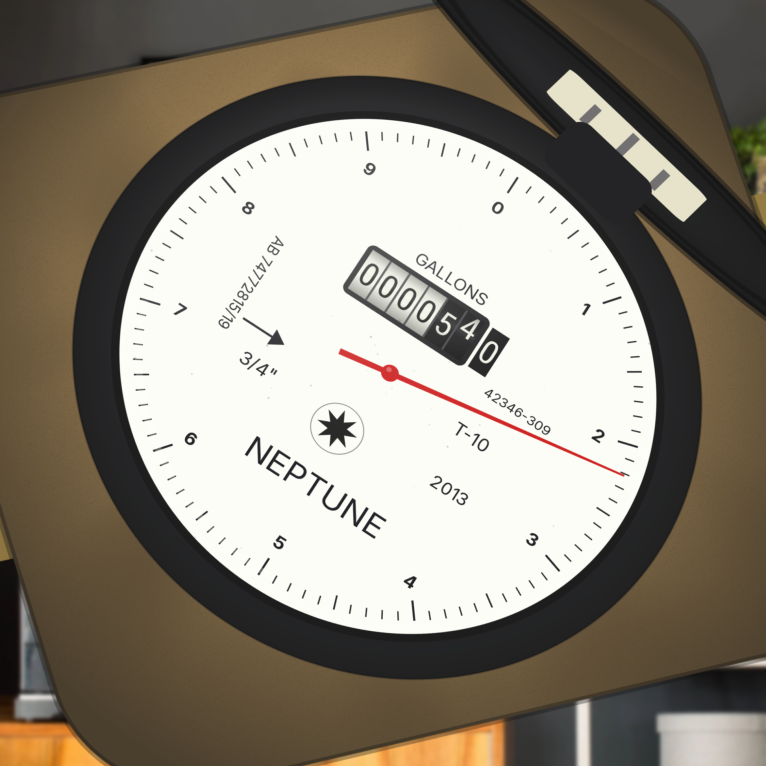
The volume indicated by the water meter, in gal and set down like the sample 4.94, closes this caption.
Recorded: 542.2
